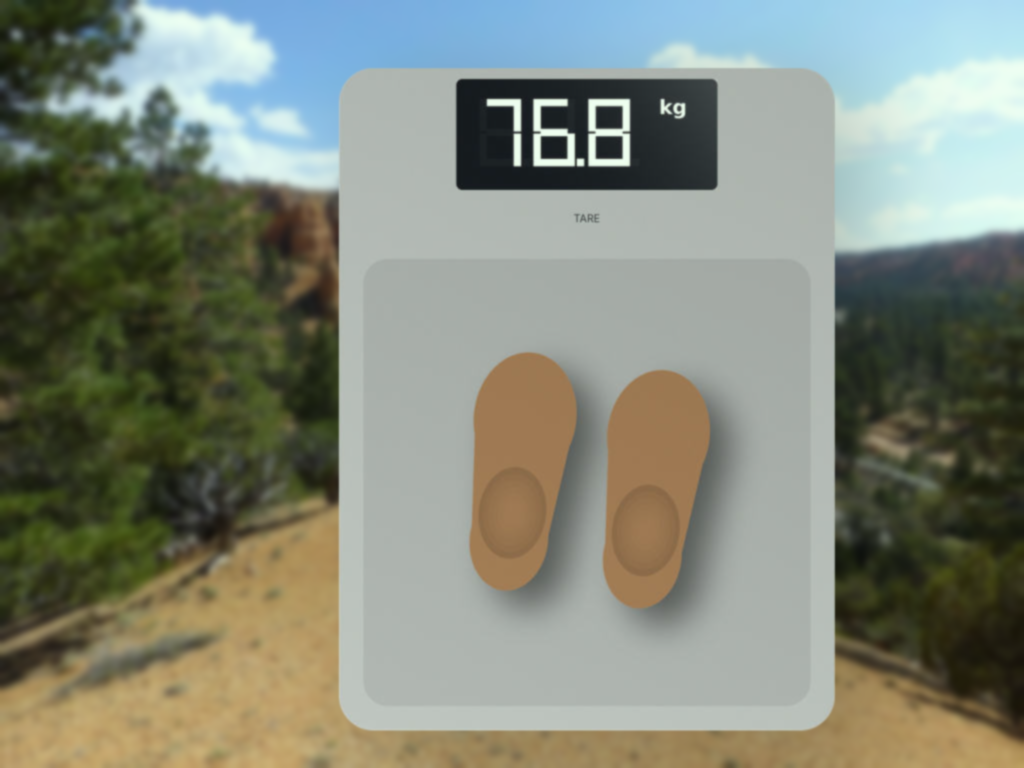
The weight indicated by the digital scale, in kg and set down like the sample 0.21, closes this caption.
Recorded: 76.8
